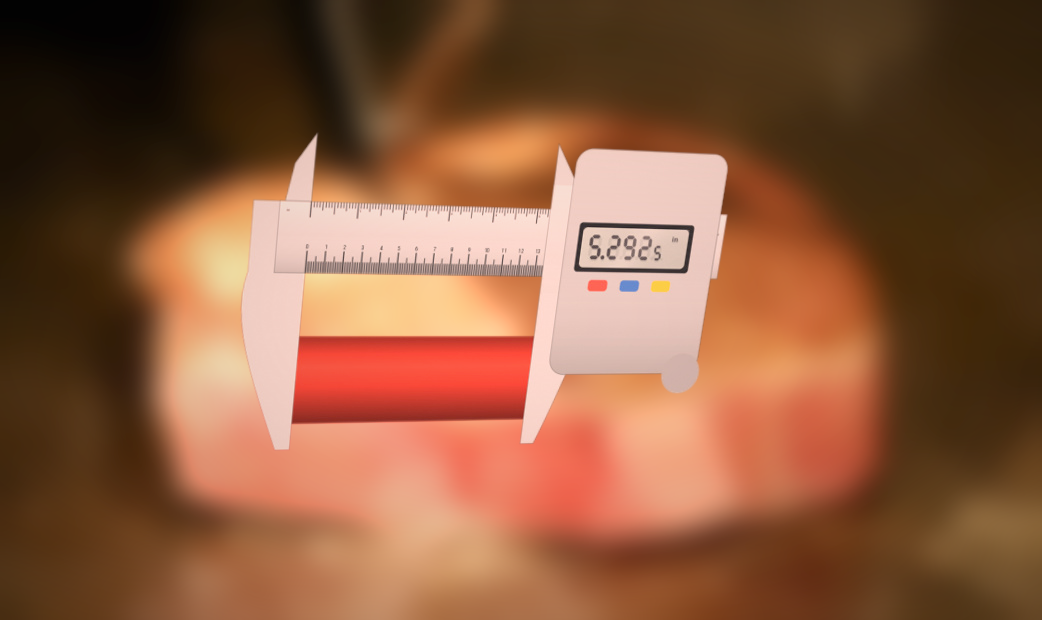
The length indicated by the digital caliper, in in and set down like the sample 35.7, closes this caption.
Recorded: 5.2925
